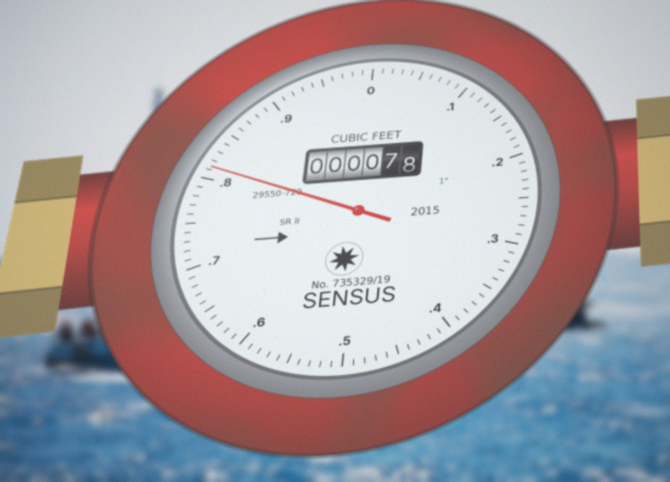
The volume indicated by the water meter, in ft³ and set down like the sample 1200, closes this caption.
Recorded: 77.81
